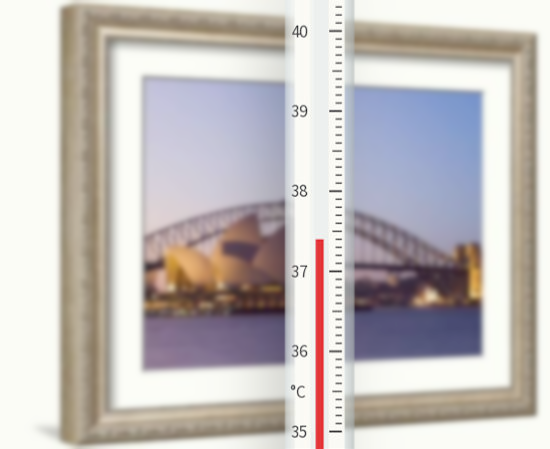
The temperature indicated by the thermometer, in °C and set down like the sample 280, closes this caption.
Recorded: 37.4
